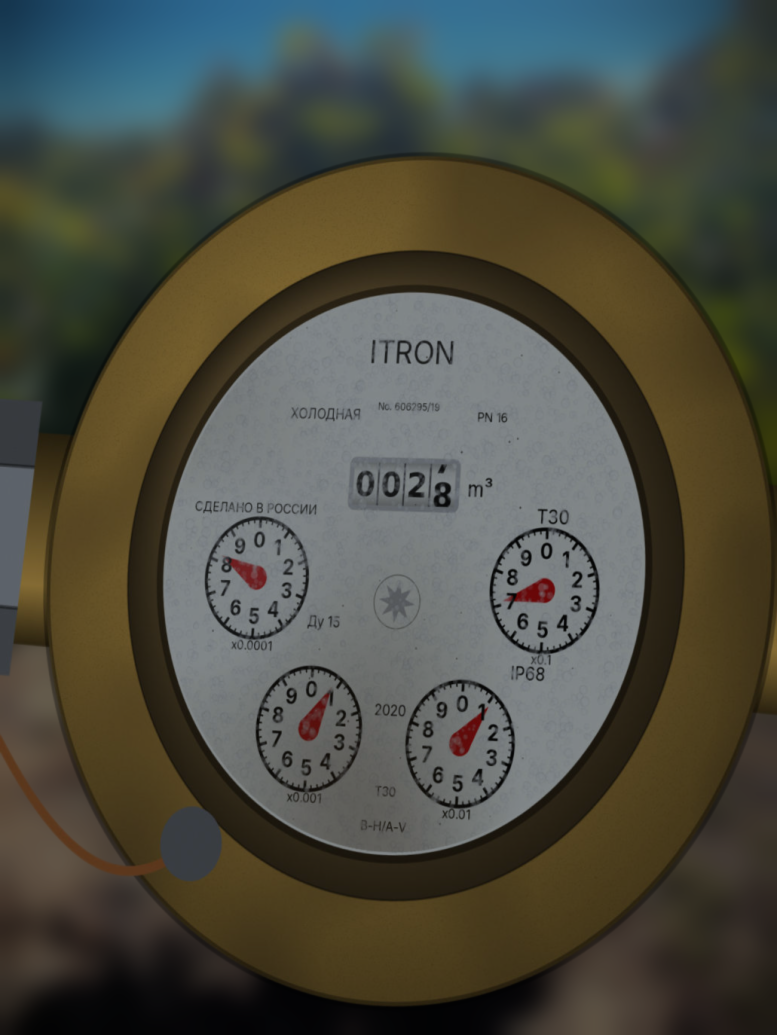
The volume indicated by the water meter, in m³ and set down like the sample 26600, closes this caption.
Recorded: 27.7108
